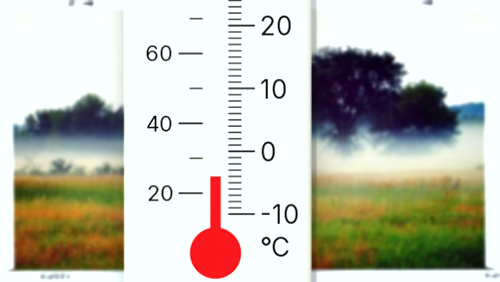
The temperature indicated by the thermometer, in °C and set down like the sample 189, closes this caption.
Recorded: -4
